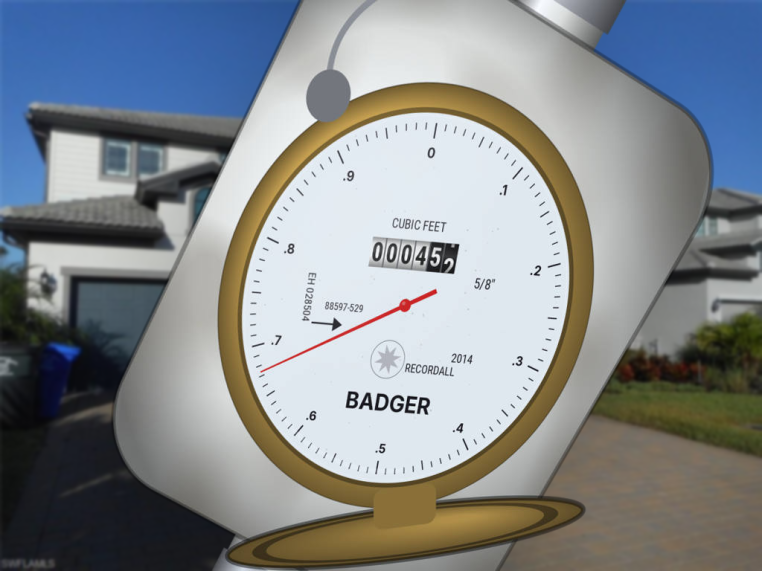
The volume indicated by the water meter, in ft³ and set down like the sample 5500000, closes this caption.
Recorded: 451.67
